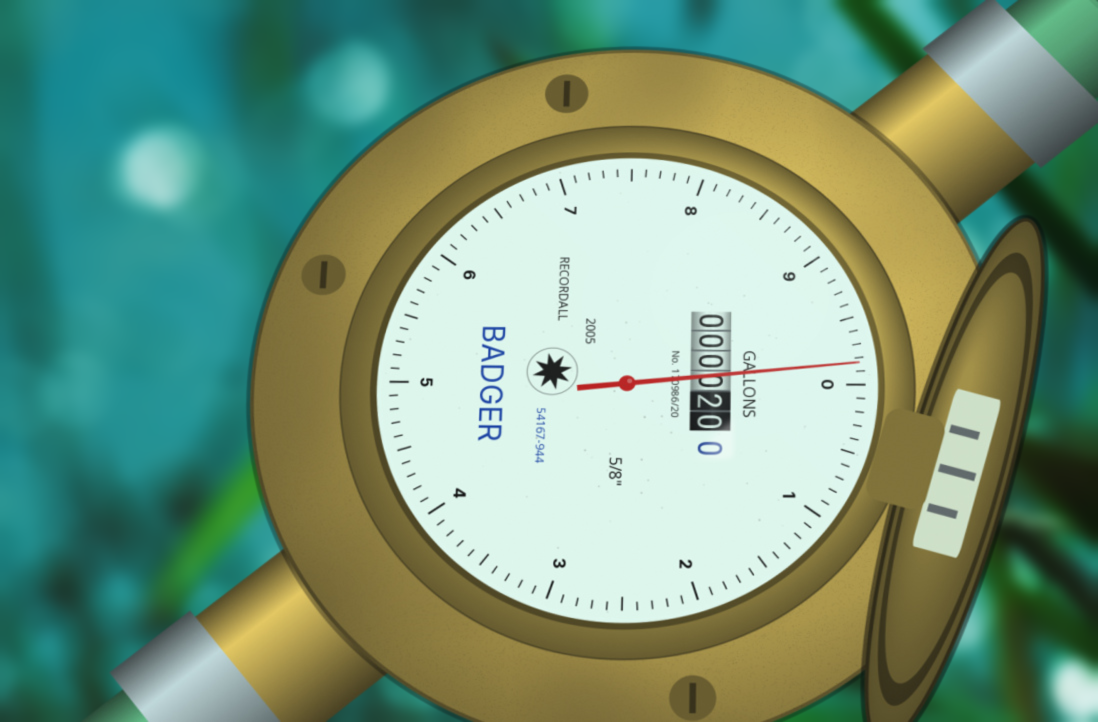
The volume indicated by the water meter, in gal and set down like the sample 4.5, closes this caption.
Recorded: 199.8
